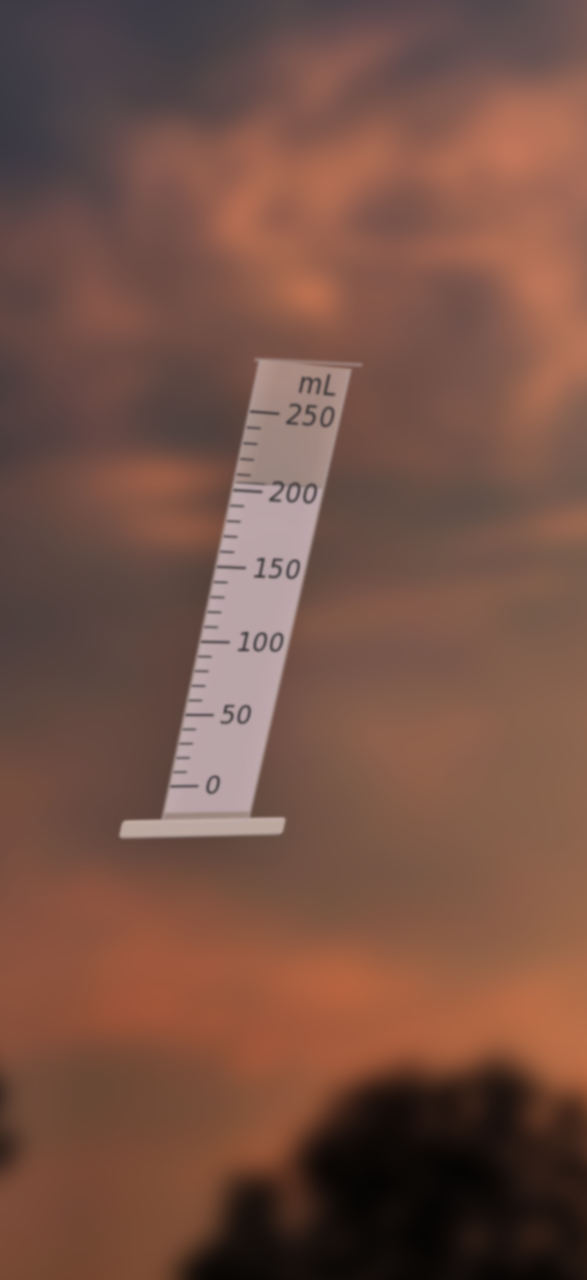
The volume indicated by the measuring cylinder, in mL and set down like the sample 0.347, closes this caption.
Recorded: 205
